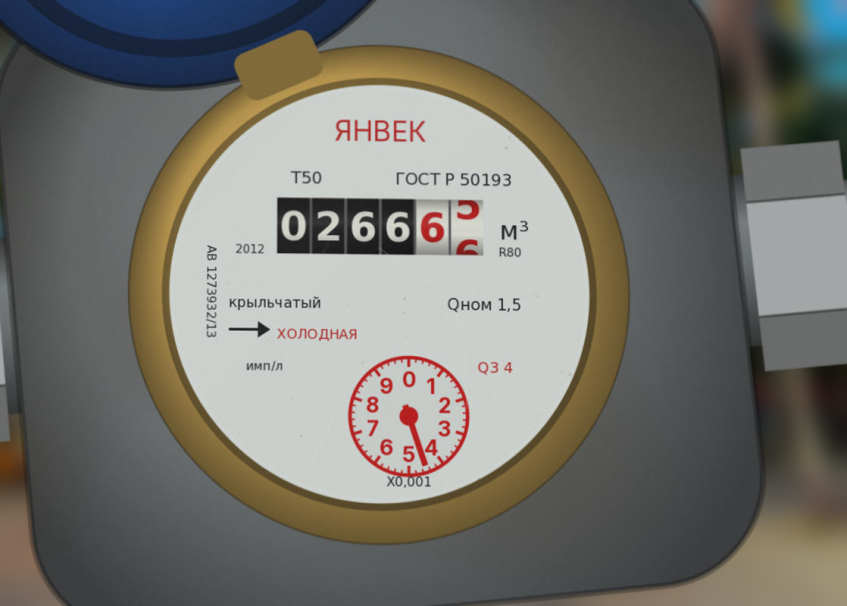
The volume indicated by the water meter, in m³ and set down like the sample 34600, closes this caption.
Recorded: 266.654
